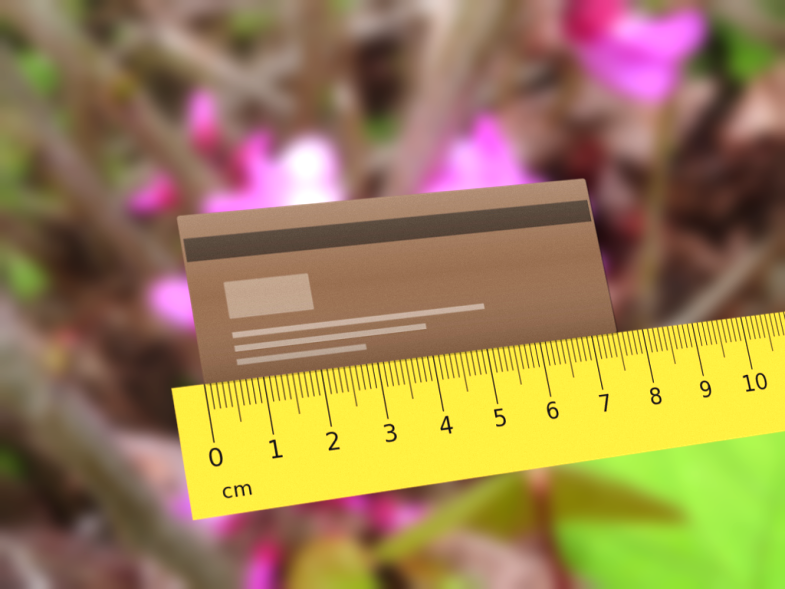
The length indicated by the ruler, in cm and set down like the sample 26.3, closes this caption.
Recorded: 7.5
